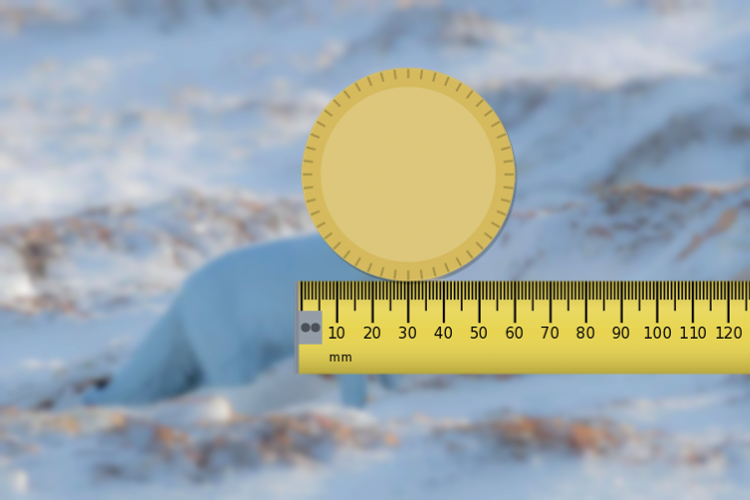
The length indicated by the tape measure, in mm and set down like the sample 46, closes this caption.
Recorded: 60
